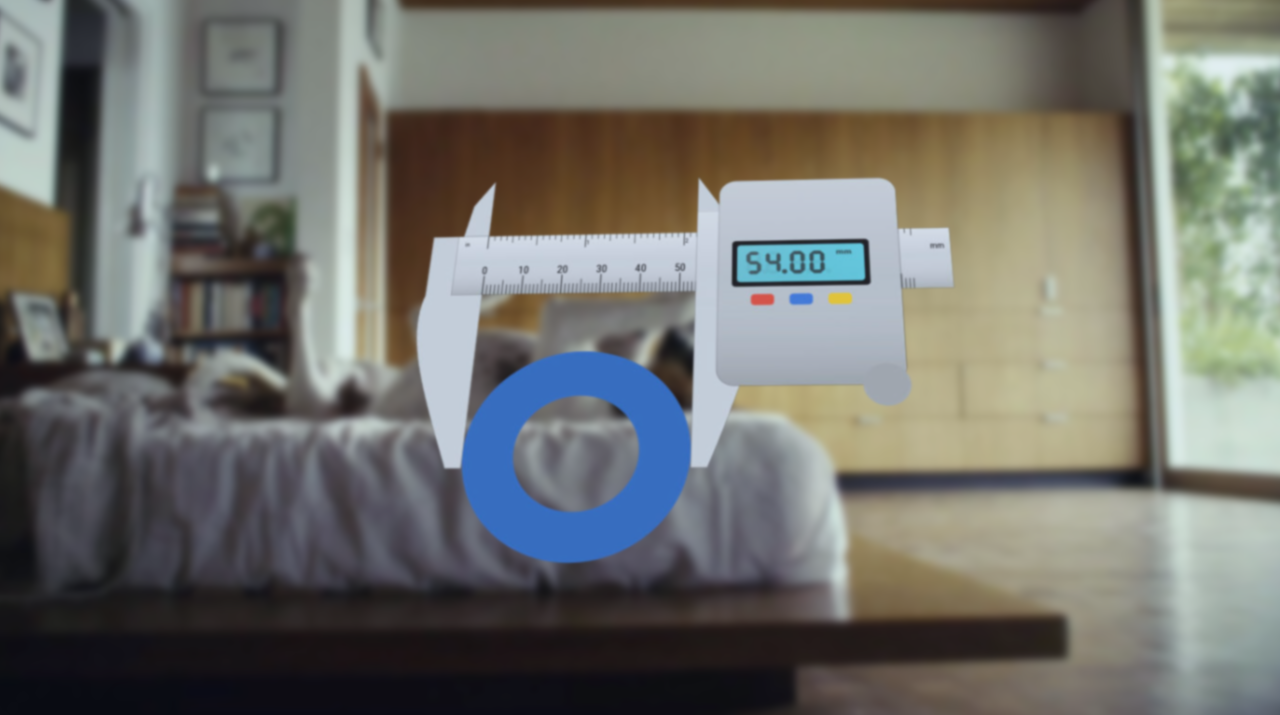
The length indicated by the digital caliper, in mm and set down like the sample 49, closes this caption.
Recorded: 54.00
